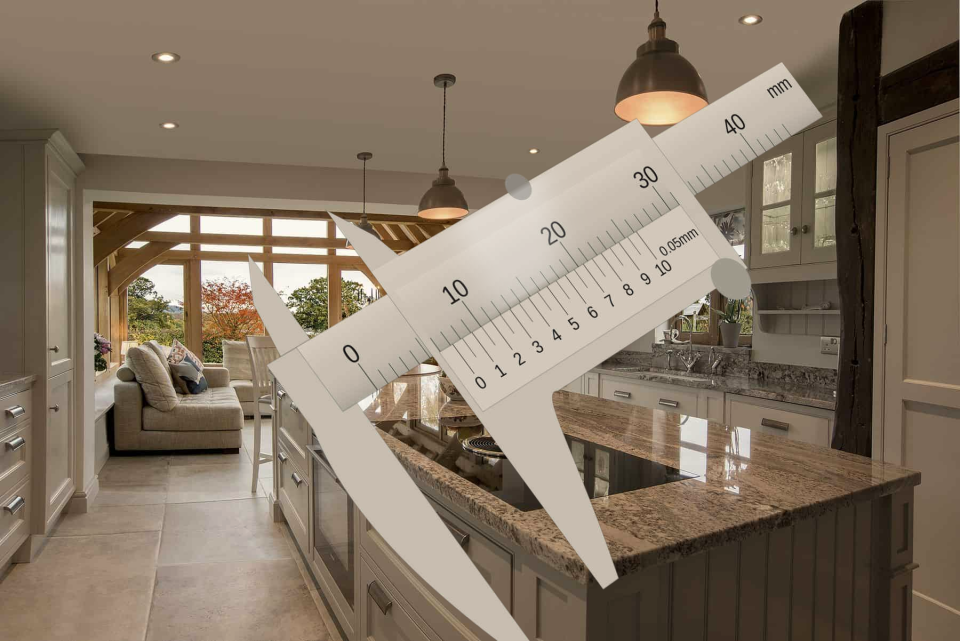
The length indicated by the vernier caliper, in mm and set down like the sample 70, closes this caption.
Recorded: 7.2
